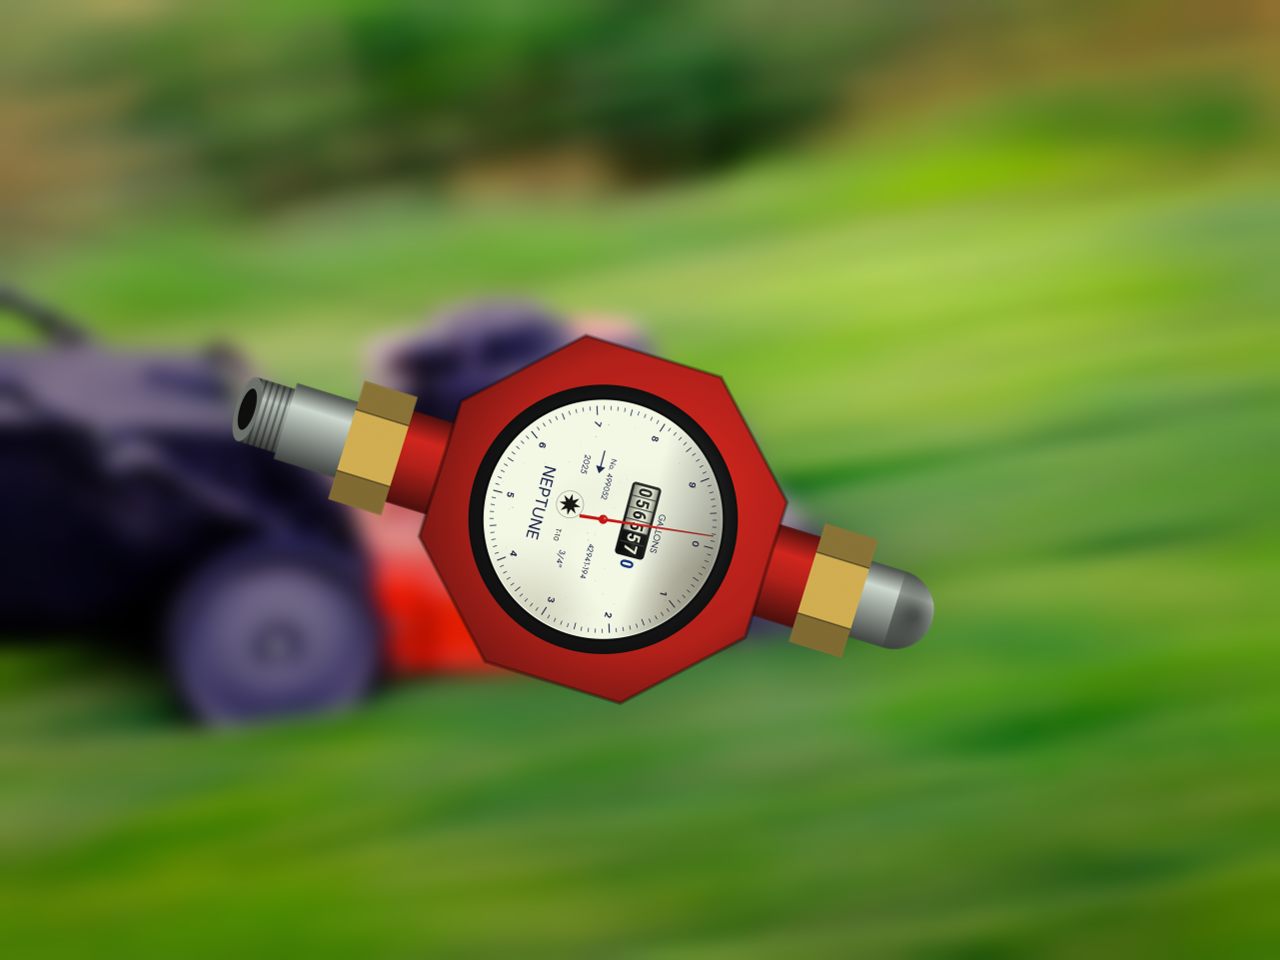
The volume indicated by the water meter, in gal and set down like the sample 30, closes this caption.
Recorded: 565569.8
